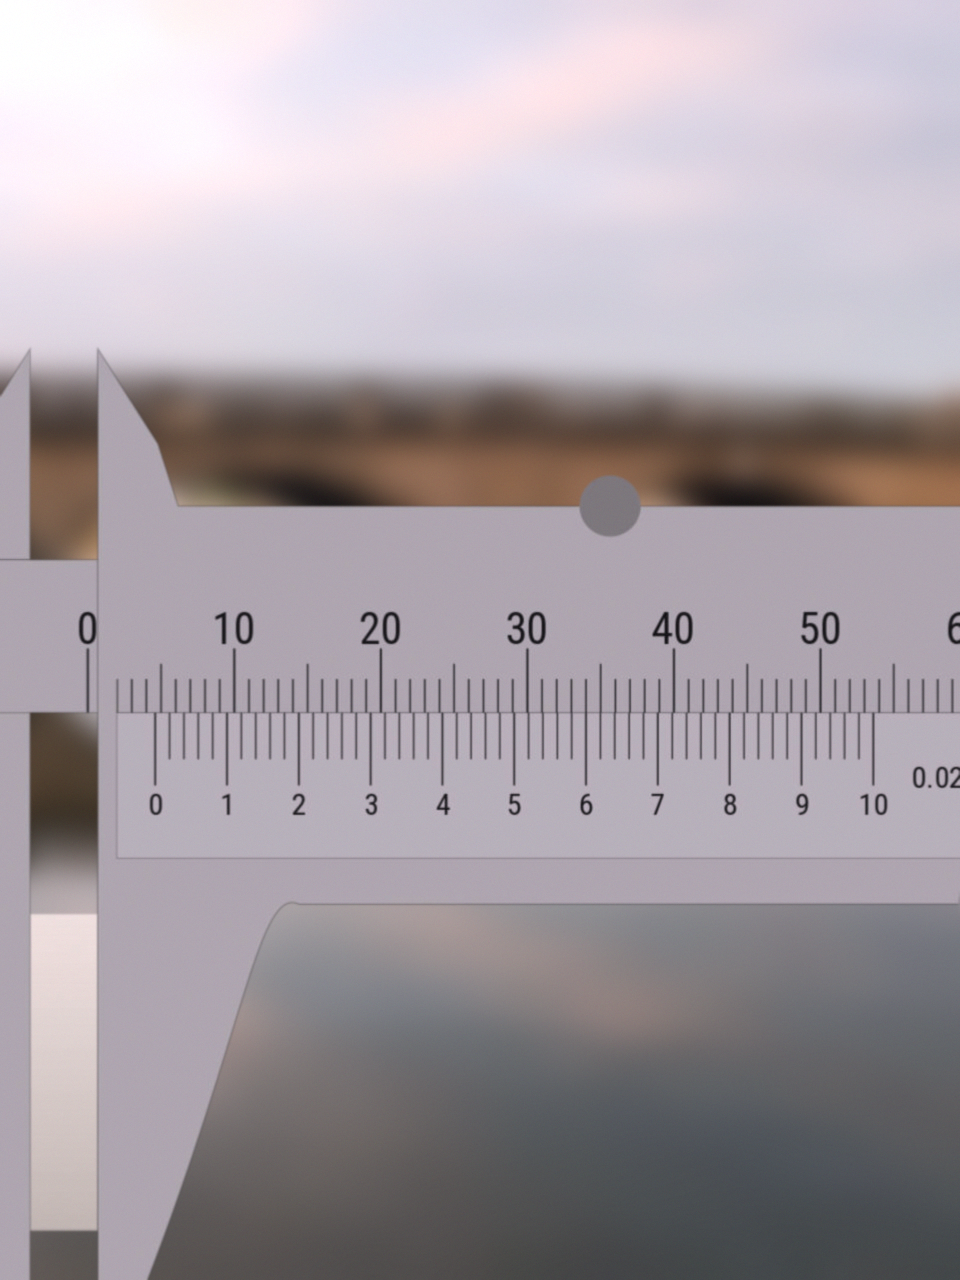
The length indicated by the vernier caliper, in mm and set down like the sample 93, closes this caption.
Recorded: 4.6
